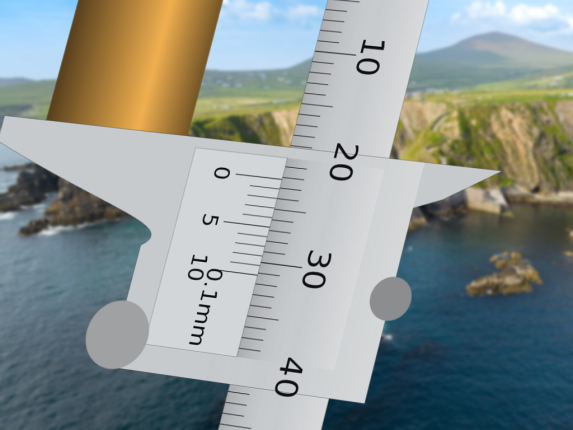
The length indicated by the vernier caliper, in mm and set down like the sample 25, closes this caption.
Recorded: 22.2
